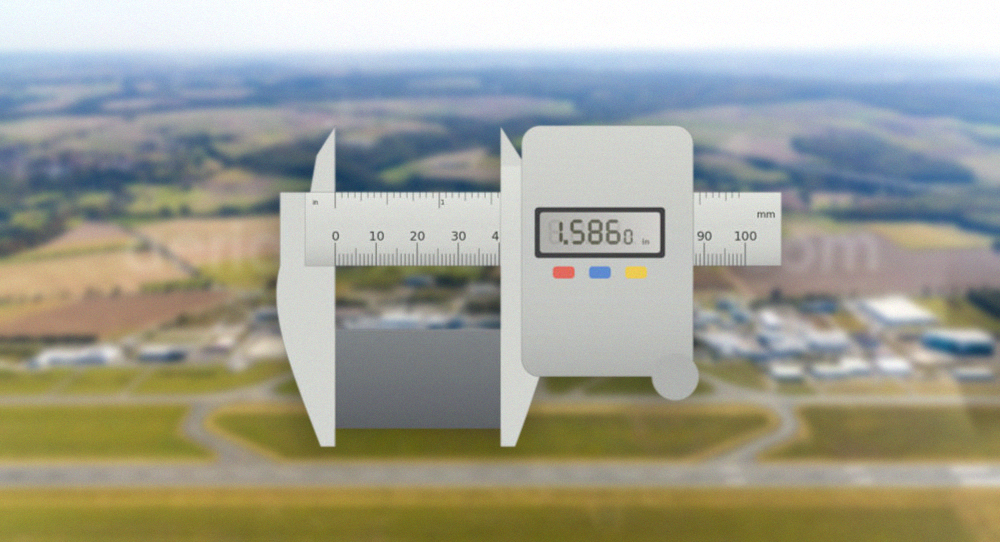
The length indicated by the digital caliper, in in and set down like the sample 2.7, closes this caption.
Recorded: 1.5860
